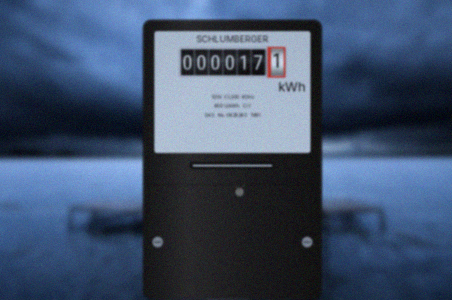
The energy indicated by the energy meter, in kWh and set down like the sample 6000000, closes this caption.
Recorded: 17.1
